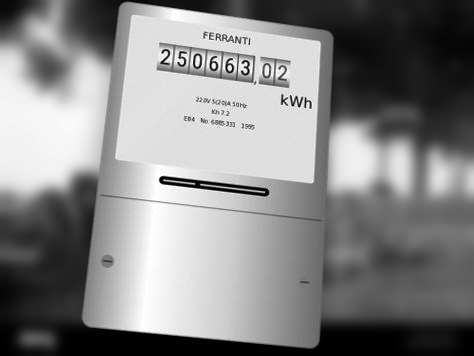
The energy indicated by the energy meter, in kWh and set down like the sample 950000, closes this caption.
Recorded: 250663.02
